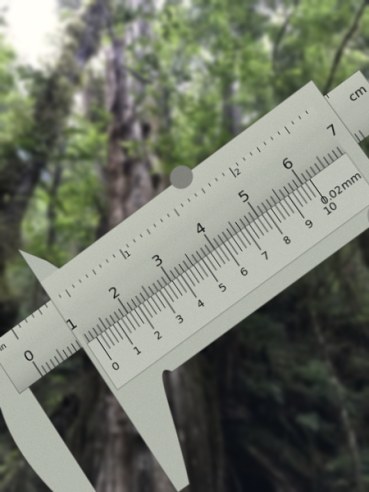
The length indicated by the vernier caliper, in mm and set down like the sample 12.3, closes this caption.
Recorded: 12.6
